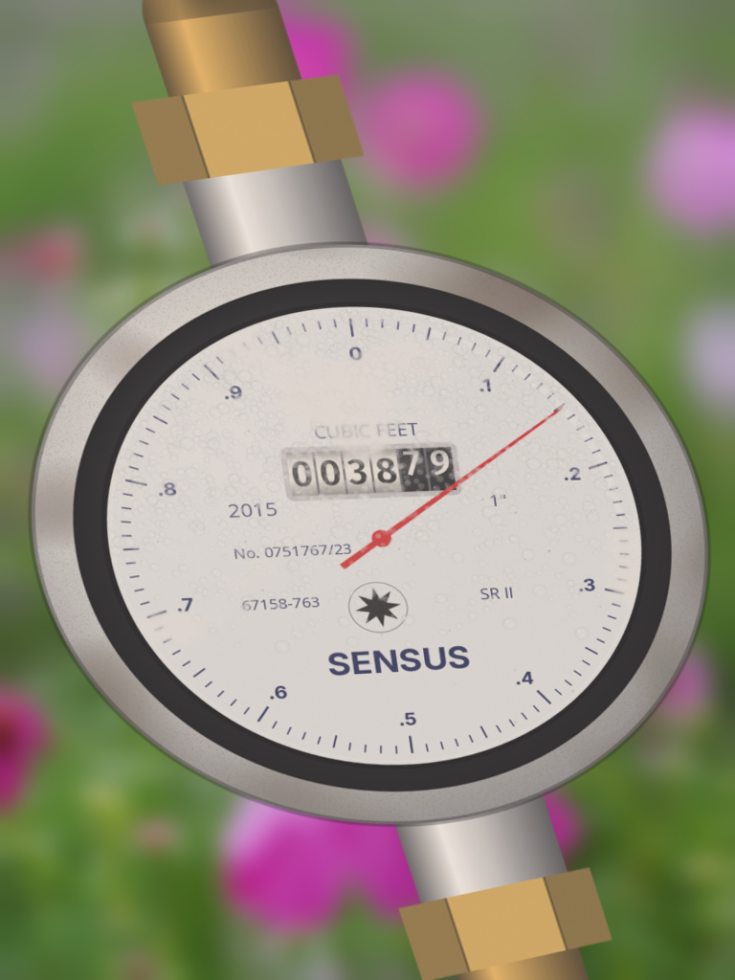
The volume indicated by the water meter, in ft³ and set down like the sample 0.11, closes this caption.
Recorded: 3879.15
